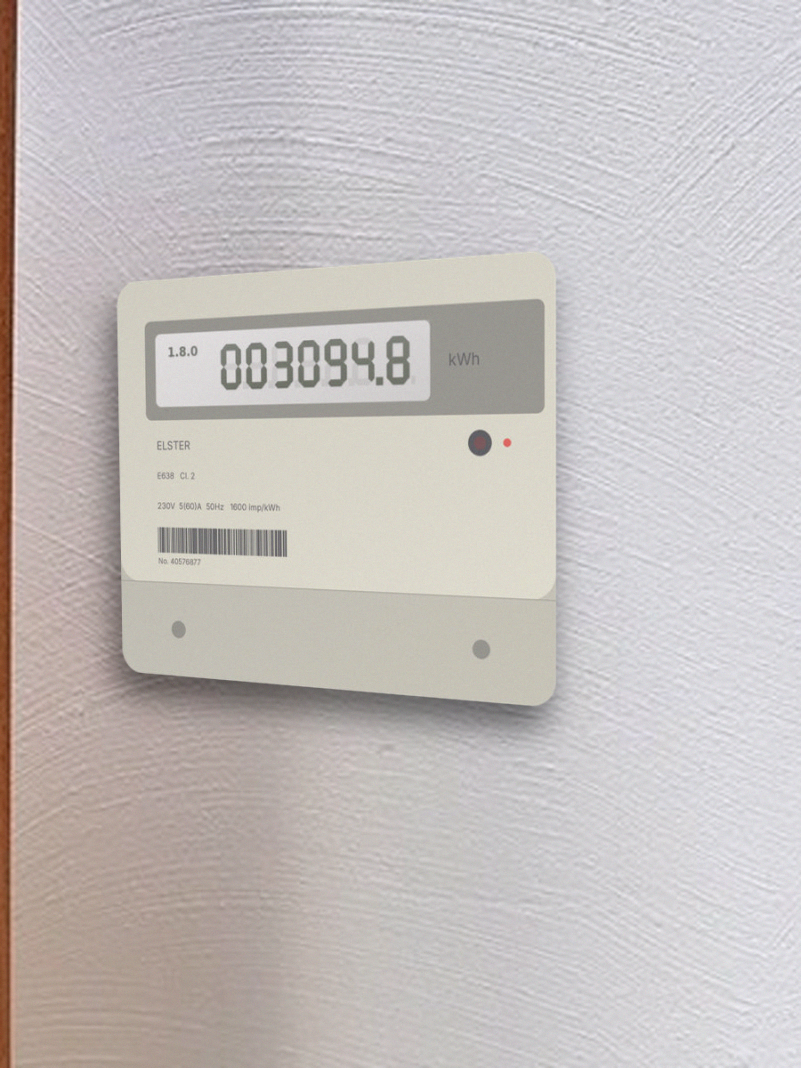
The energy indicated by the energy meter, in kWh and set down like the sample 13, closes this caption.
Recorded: 3094.8
